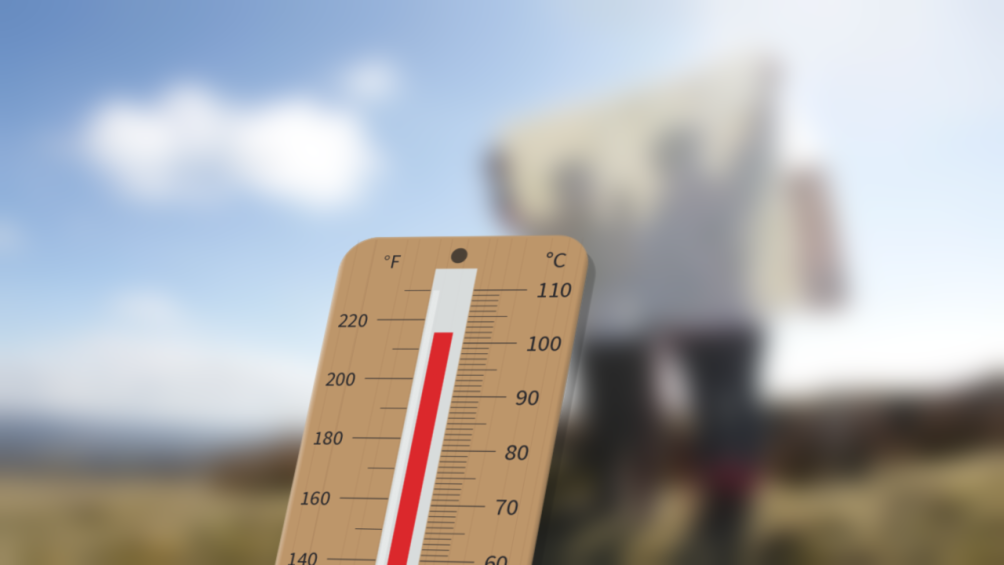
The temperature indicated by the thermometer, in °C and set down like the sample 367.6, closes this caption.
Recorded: 102
